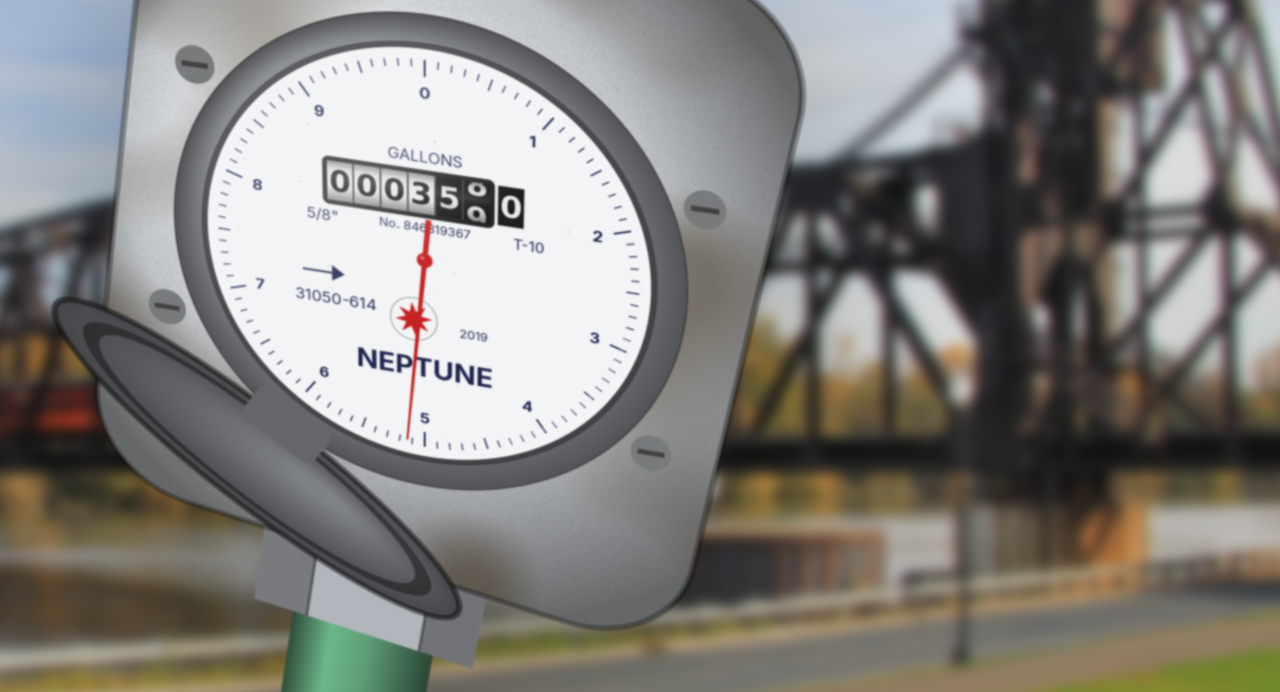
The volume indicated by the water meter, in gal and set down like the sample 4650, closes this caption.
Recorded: 3585.1
